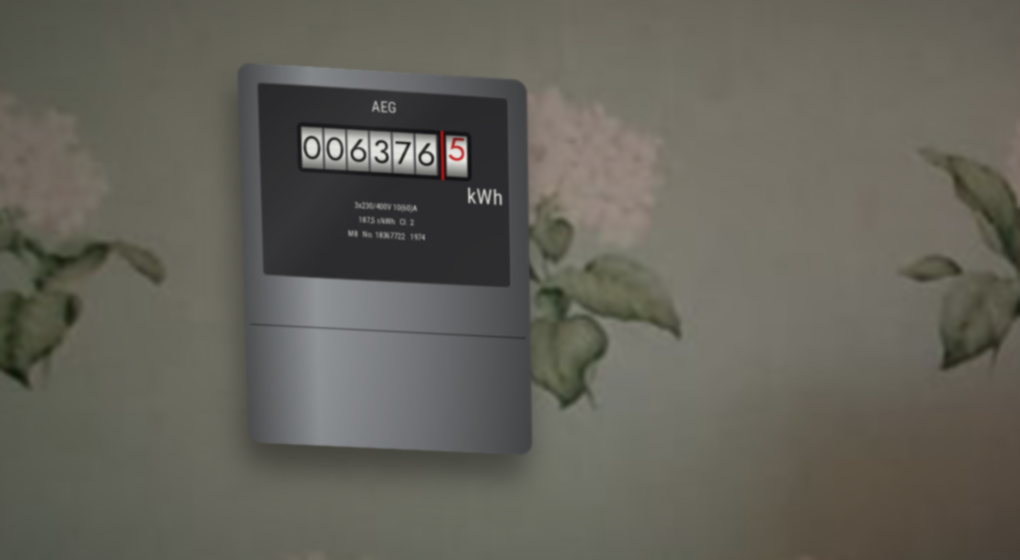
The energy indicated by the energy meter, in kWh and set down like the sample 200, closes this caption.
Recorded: 6376.5
